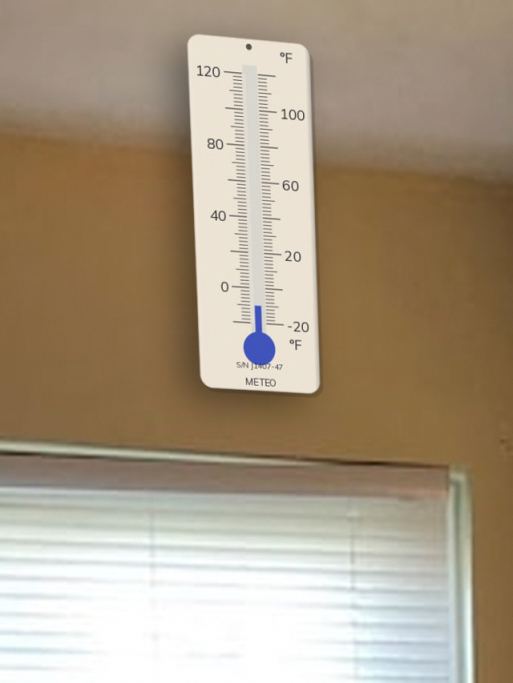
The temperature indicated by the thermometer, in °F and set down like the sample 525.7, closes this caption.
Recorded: -10
